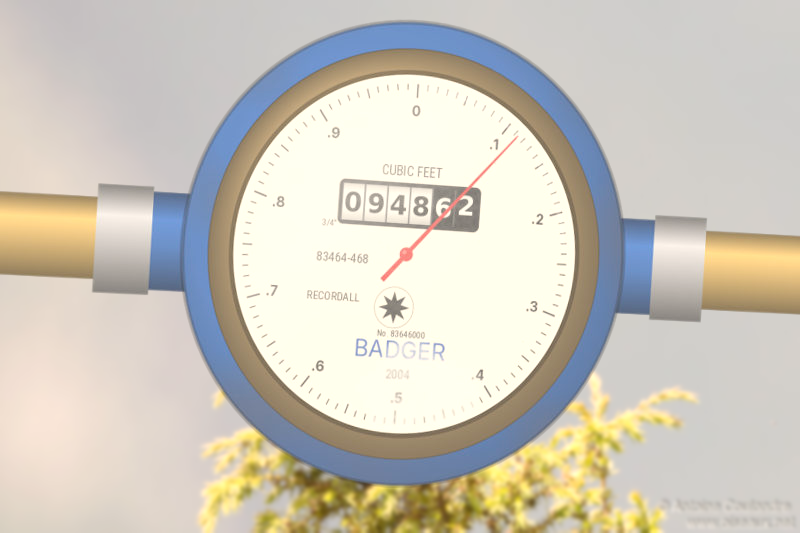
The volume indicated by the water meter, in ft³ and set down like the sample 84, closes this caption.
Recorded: 94862.11
